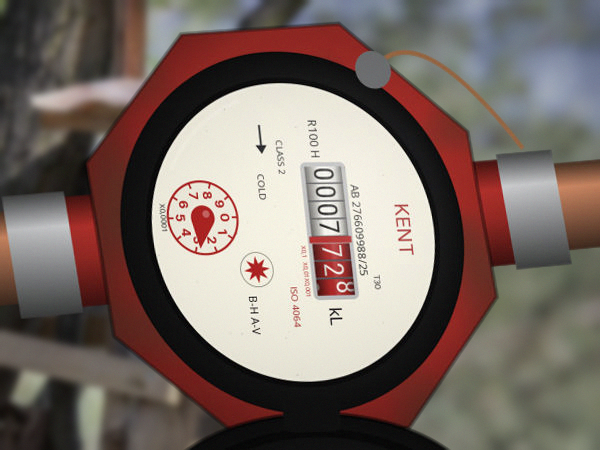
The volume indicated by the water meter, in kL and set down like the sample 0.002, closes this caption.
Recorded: 7.7282
